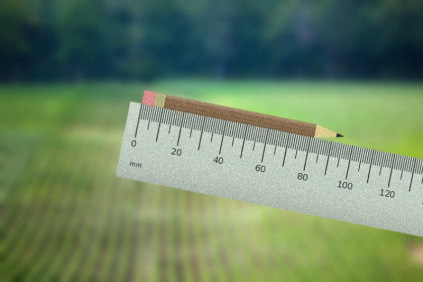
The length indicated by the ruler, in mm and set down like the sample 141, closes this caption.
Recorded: 95
